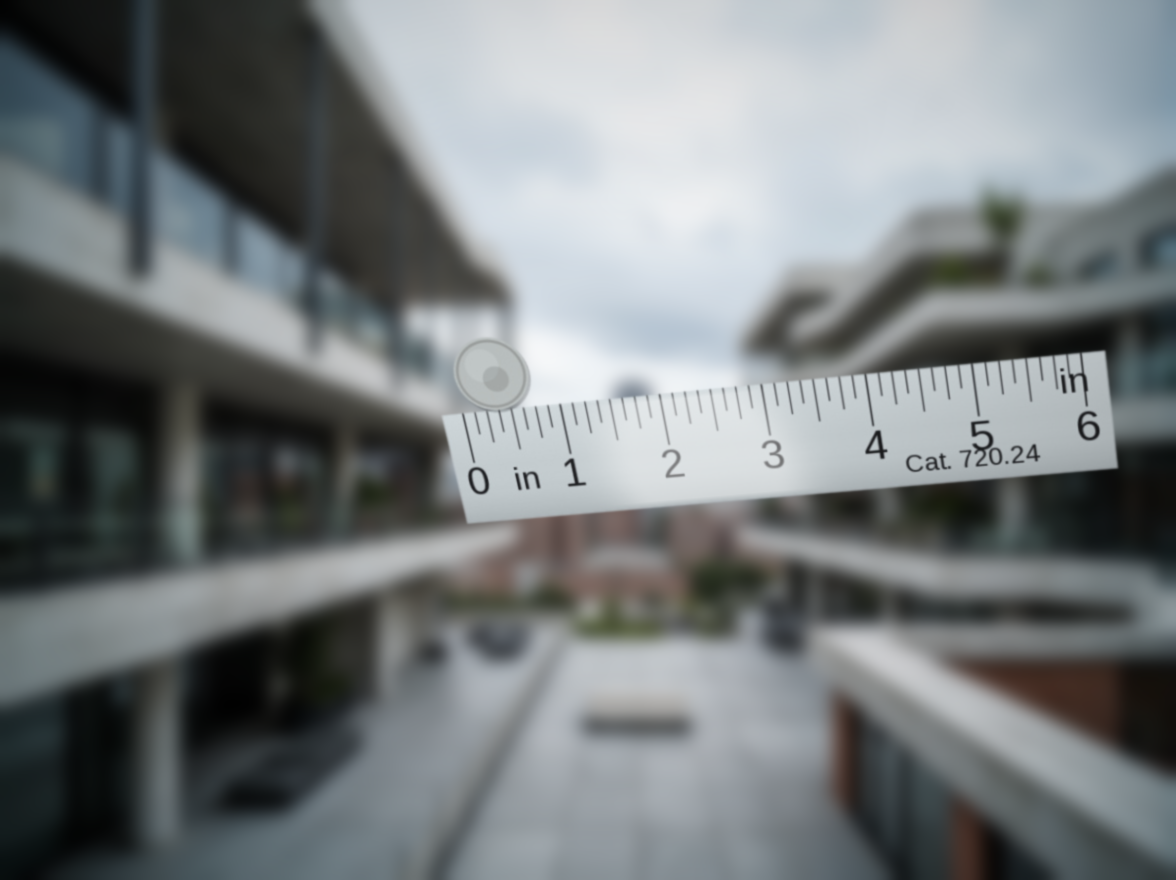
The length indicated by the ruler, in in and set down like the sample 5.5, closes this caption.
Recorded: 0.75
